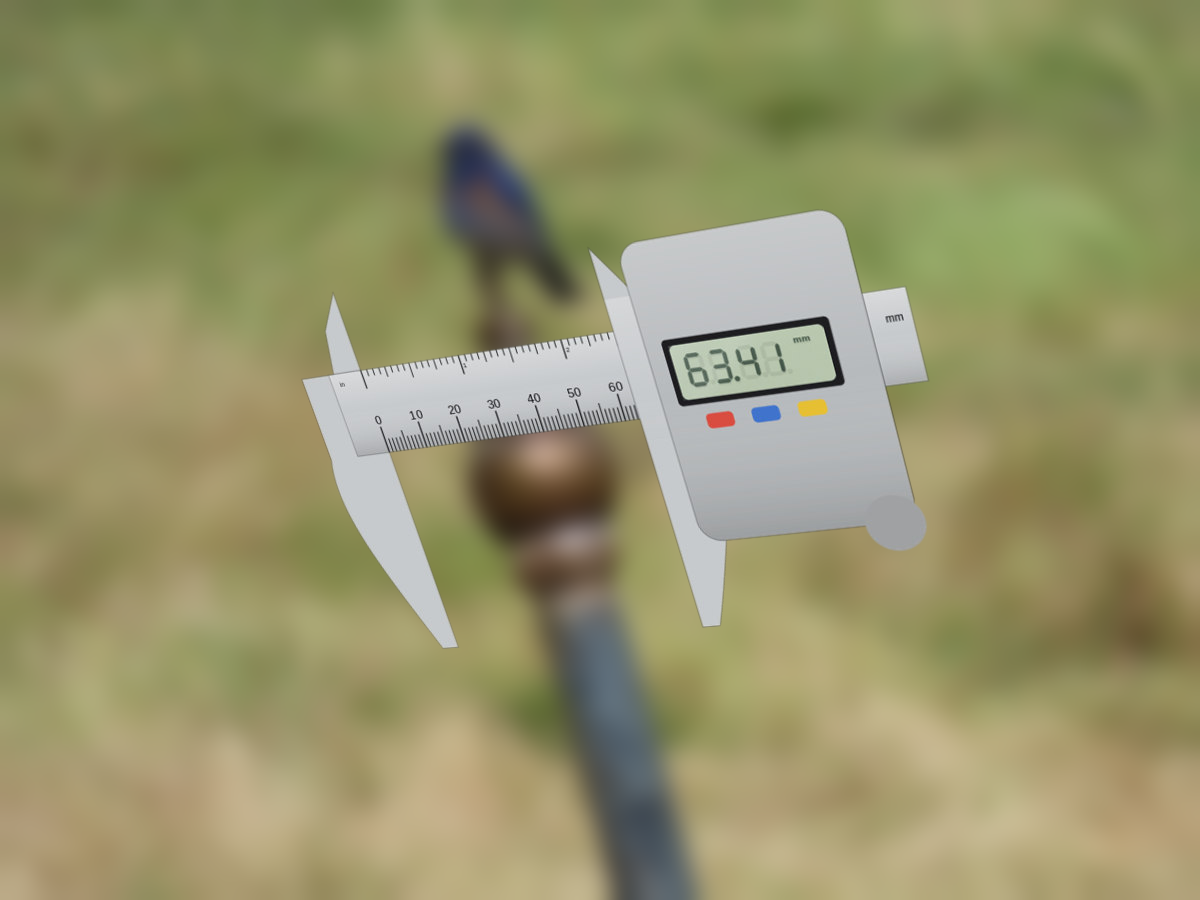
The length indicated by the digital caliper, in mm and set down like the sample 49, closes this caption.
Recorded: 63.41
